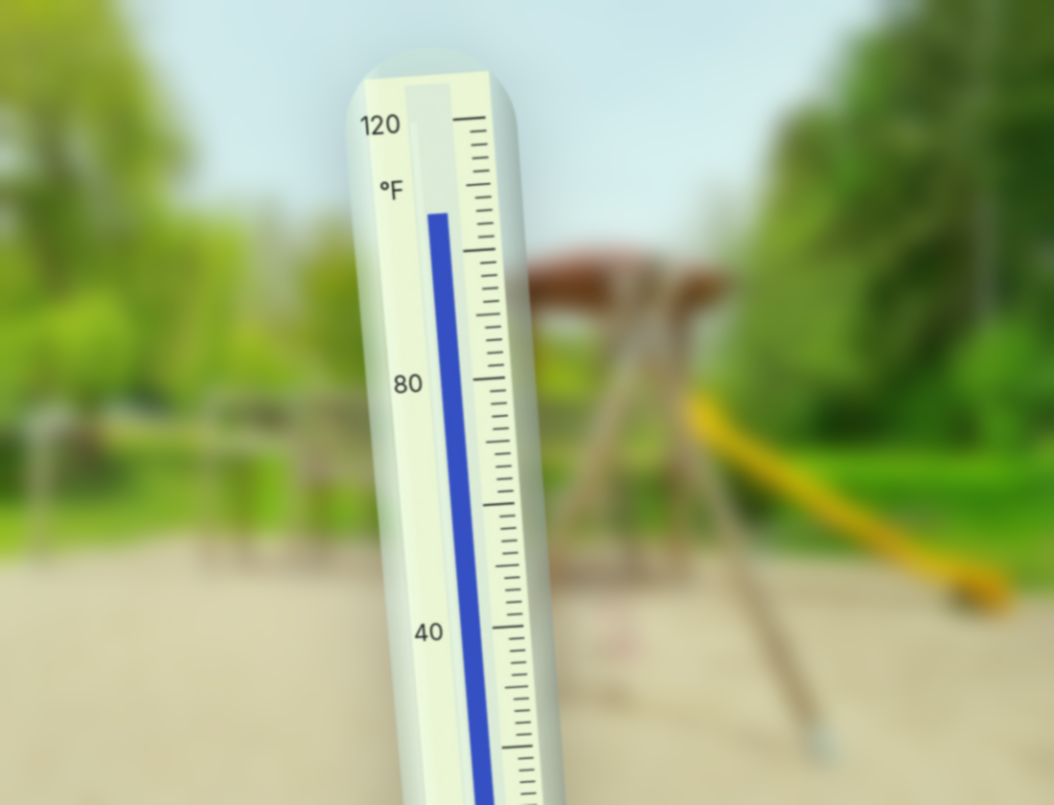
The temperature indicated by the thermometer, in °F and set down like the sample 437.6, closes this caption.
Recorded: 106
